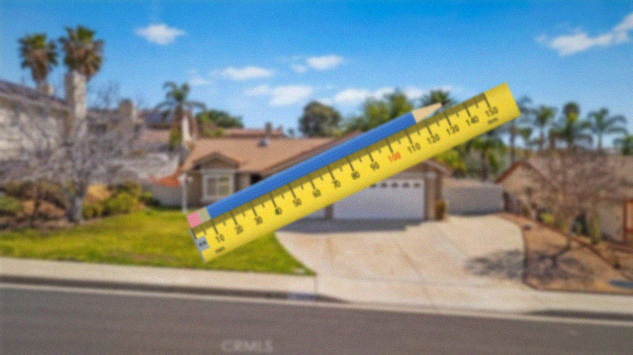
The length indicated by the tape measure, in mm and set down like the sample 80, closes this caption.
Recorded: 135
